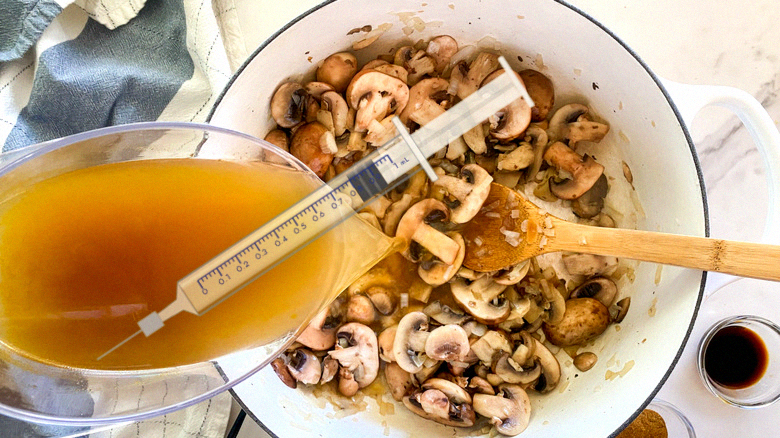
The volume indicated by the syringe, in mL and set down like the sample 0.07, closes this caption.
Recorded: 0.8
